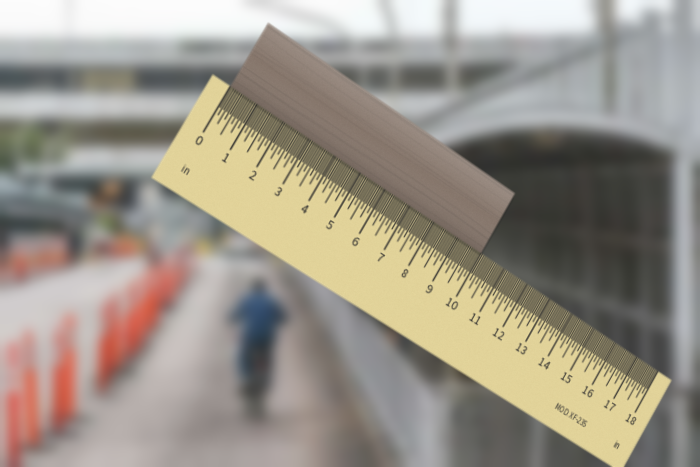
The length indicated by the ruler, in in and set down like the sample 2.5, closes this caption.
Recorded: 10
